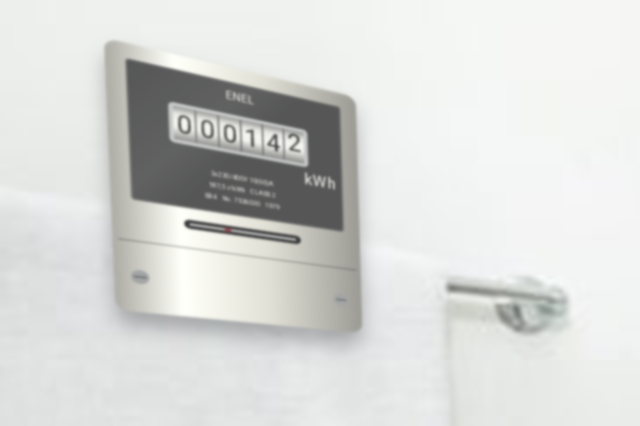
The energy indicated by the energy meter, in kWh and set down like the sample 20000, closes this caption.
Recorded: 142
